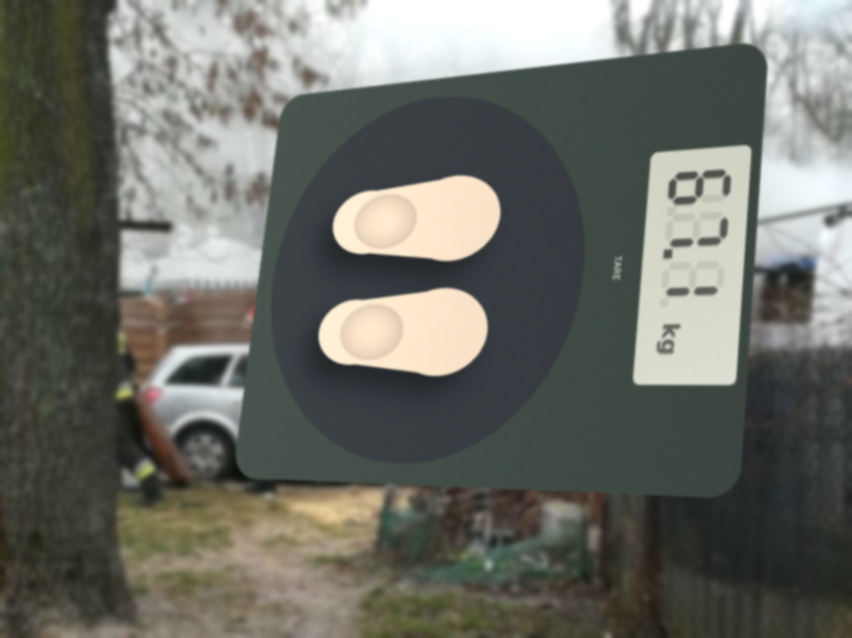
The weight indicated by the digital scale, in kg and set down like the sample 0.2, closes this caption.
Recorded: 67.1
